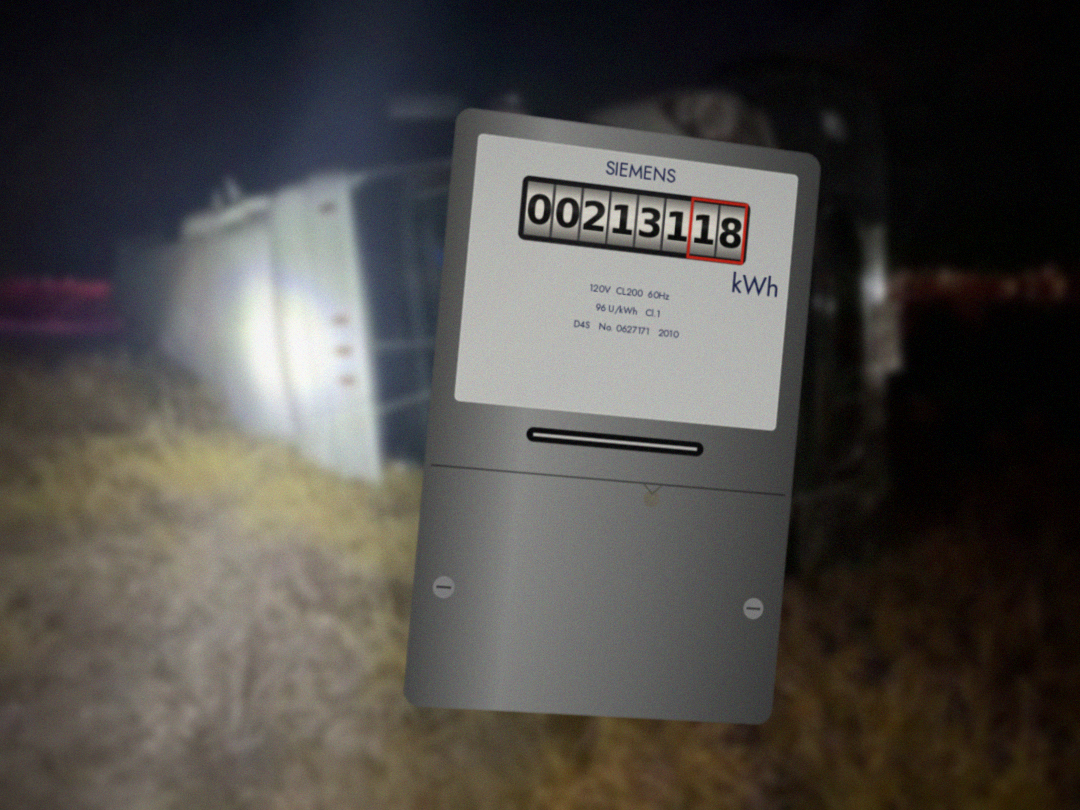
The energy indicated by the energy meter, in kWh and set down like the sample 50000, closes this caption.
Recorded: 2131.18
